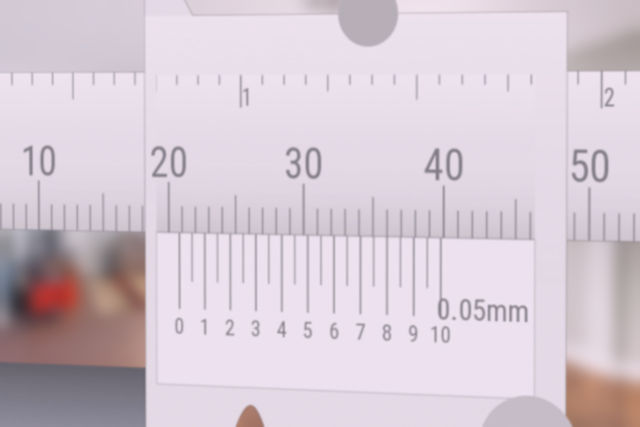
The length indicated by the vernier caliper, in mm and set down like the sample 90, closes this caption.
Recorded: 20.8
